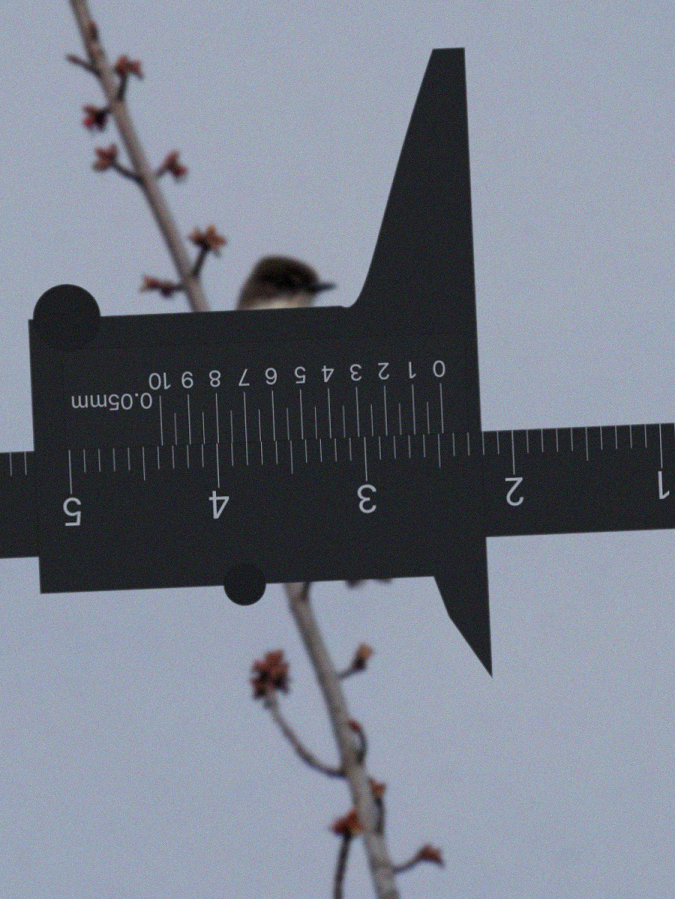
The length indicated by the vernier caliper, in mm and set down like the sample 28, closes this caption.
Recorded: 24.7
